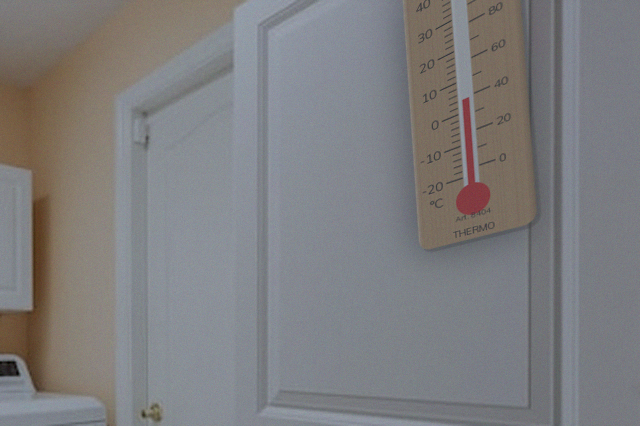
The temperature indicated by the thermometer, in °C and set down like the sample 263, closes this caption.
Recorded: 4
